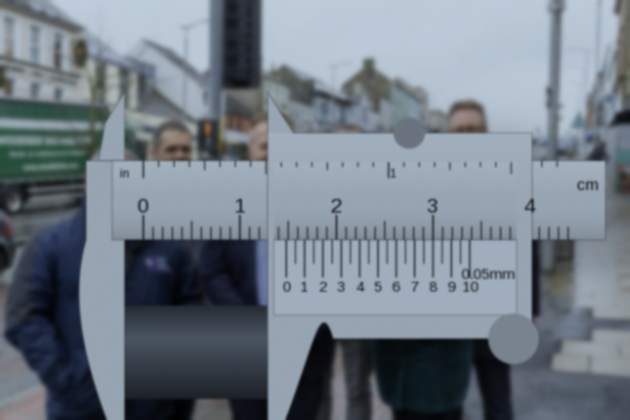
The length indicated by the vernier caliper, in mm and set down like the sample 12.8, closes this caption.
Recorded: 14.8
